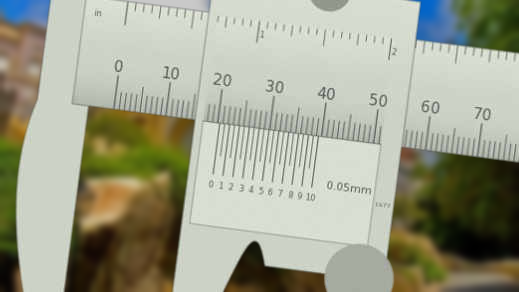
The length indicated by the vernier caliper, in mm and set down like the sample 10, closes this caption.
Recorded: 20.4
